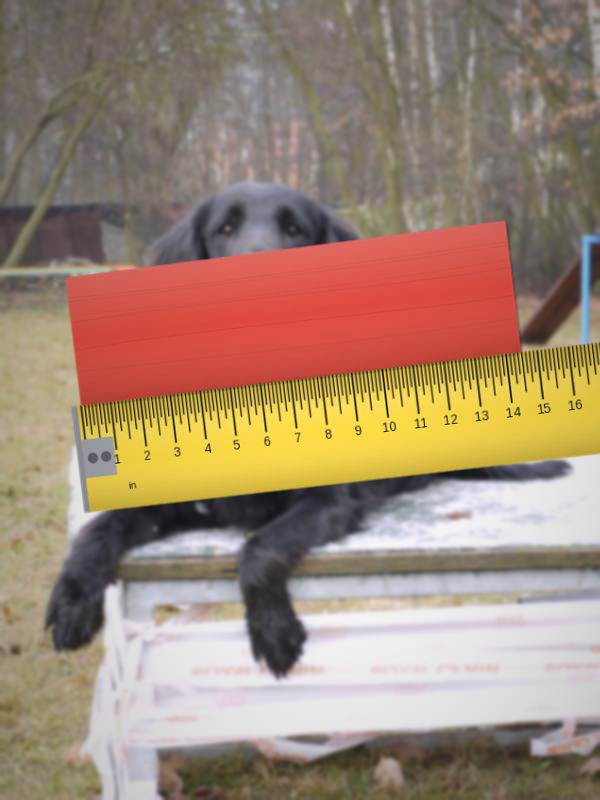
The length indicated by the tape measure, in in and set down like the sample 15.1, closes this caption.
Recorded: 14.5
